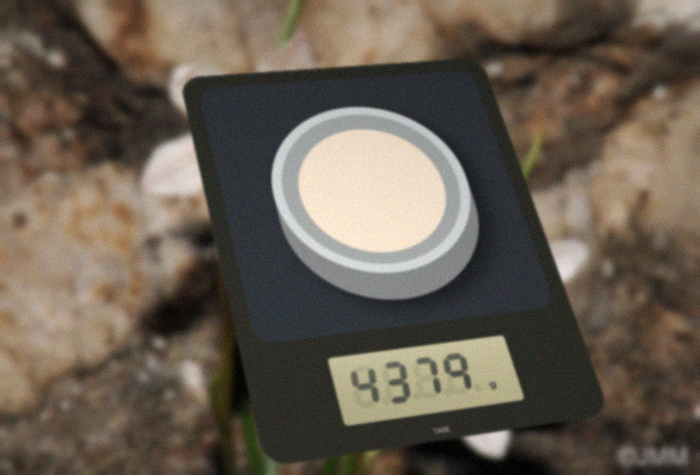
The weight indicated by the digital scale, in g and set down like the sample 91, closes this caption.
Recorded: 4379
